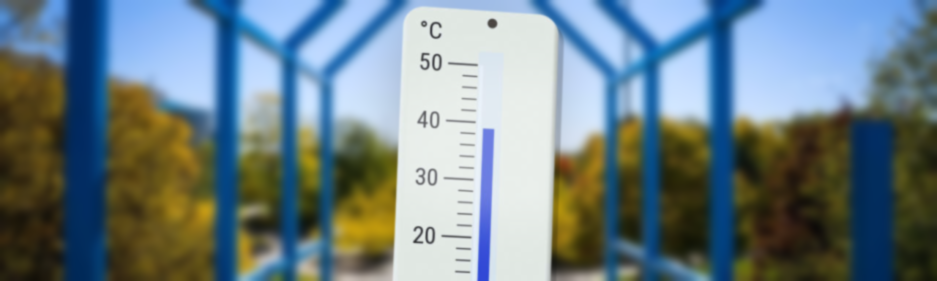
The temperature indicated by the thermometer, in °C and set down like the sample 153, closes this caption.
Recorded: 39
